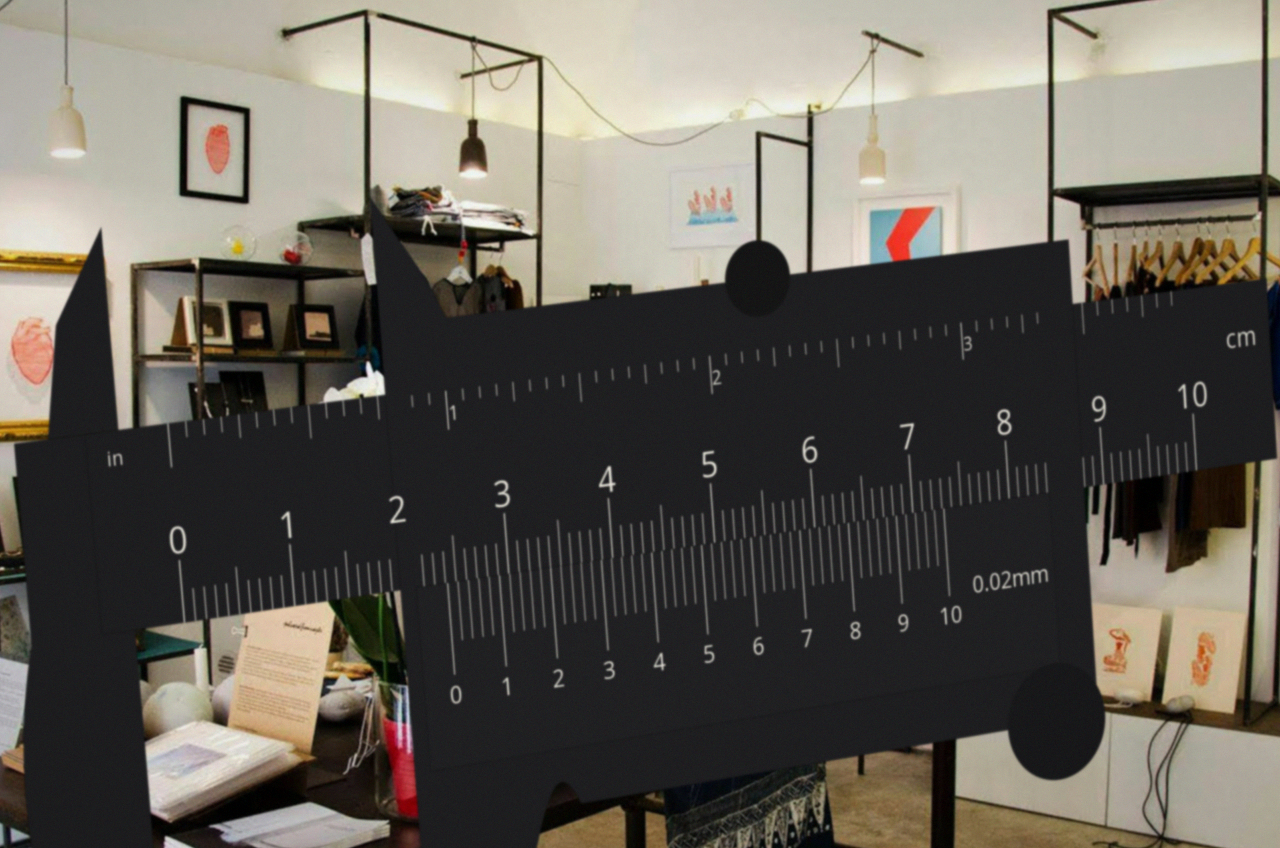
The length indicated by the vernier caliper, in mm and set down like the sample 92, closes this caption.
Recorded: 24.2
